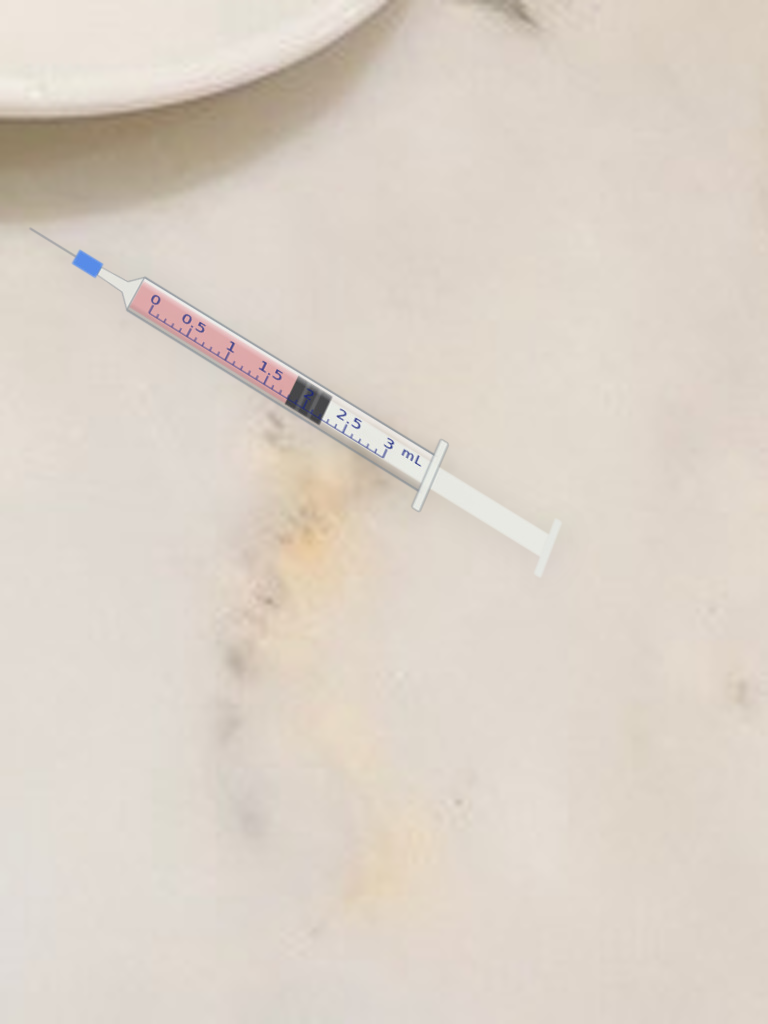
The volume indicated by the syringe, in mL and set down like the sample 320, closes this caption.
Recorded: 1.8
